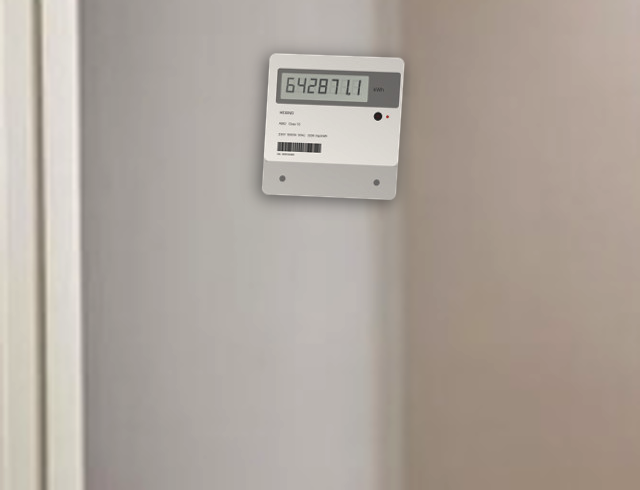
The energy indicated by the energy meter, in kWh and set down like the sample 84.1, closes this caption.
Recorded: 642871.1
